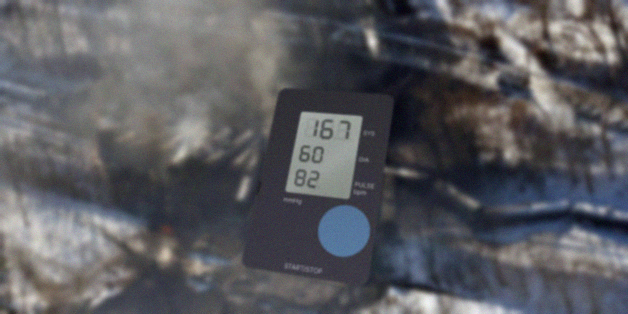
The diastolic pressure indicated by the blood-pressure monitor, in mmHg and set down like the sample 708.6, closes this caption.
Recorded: 60
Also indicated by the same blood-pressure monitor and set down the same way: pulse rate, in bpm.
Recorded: 82
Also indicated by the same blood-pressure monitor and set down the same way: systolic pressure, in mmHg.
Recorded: 167
